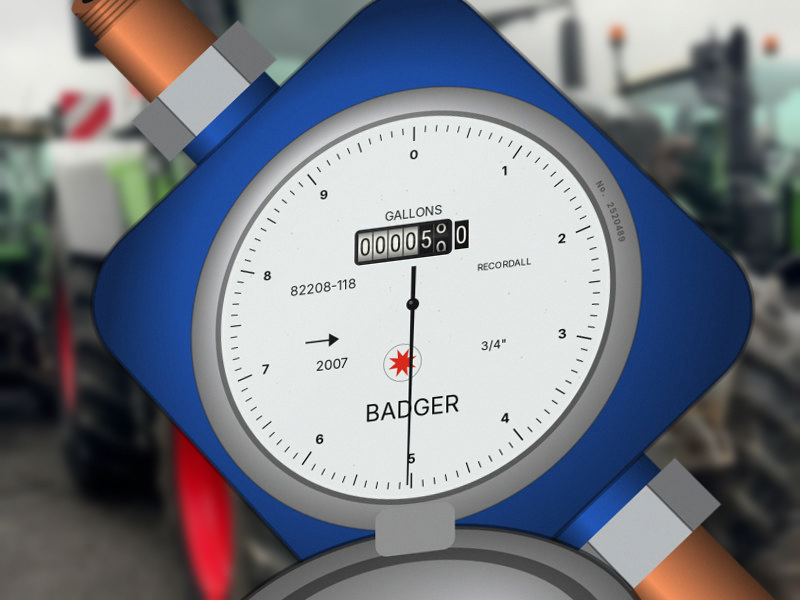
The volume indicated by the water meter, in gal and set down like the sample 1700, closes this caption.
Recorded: 585.0
